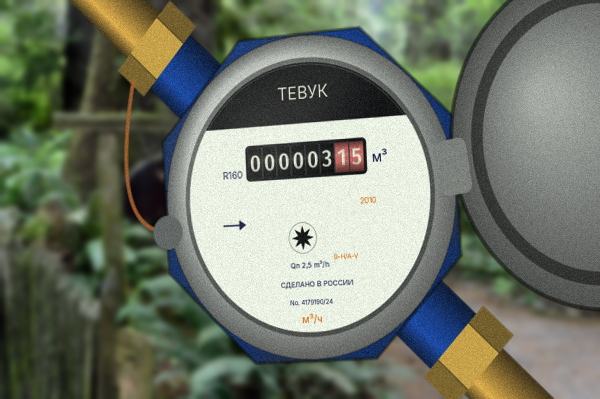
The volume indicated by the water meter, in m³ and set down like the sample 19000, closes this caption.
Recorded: 3.15
